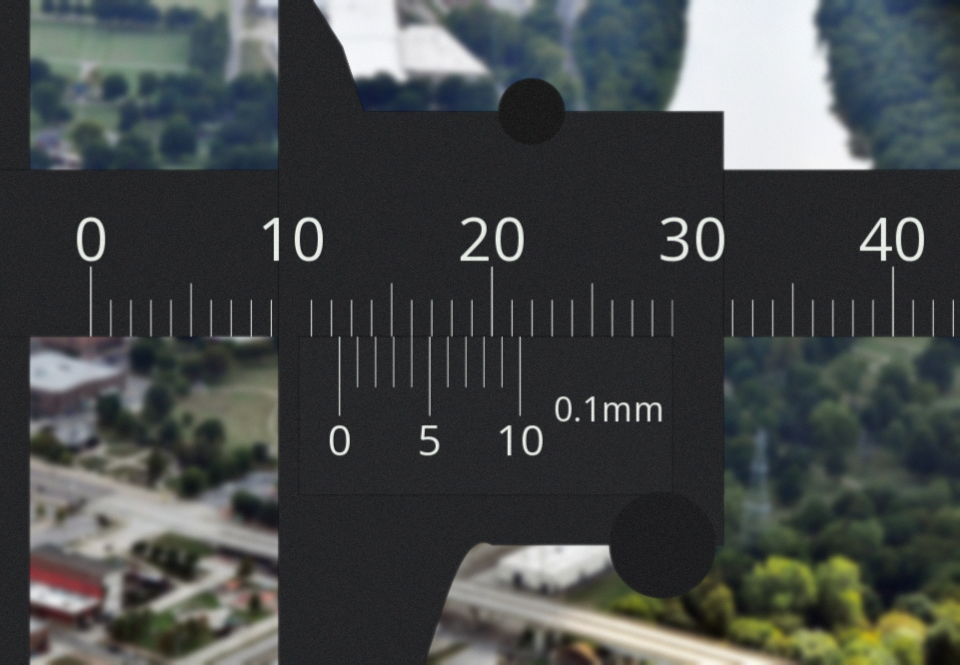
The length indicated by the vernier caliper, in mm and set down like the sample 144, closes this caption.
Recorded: 12.4
